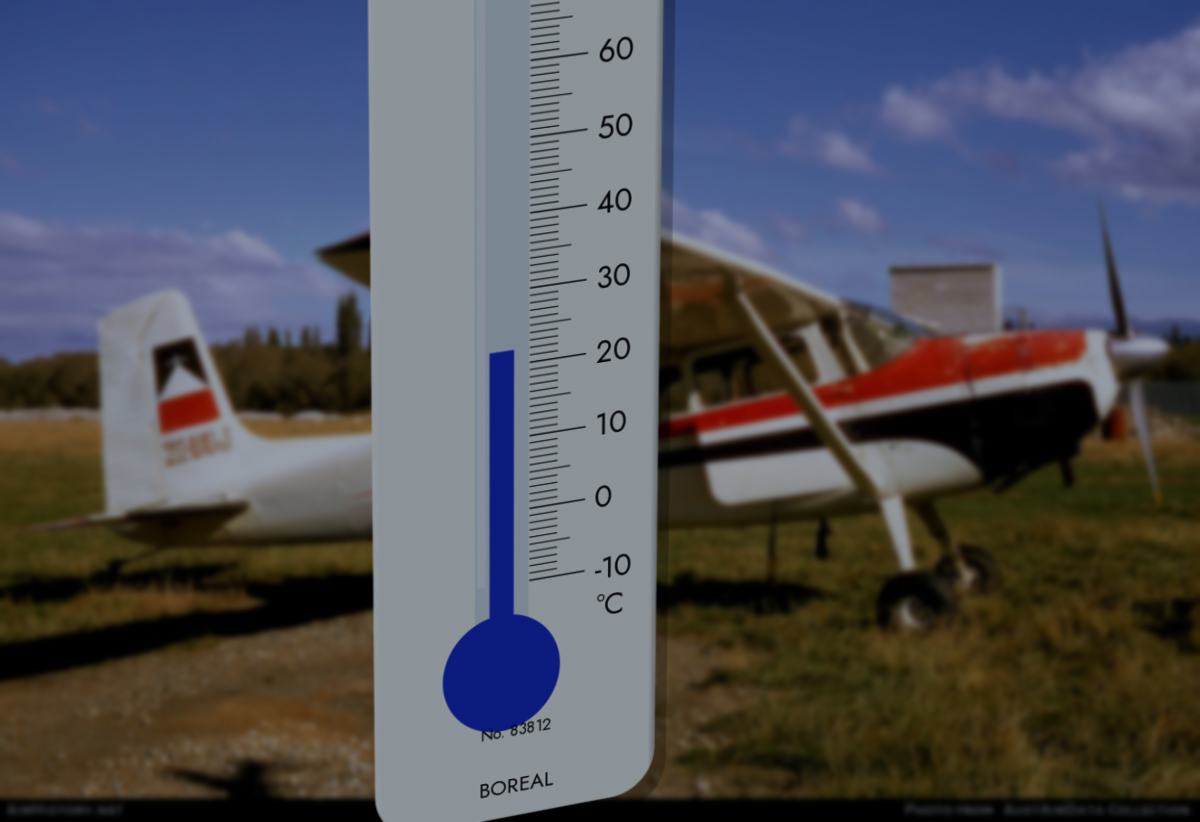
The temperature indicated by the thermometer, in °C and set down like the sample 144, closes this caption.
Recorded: 22
